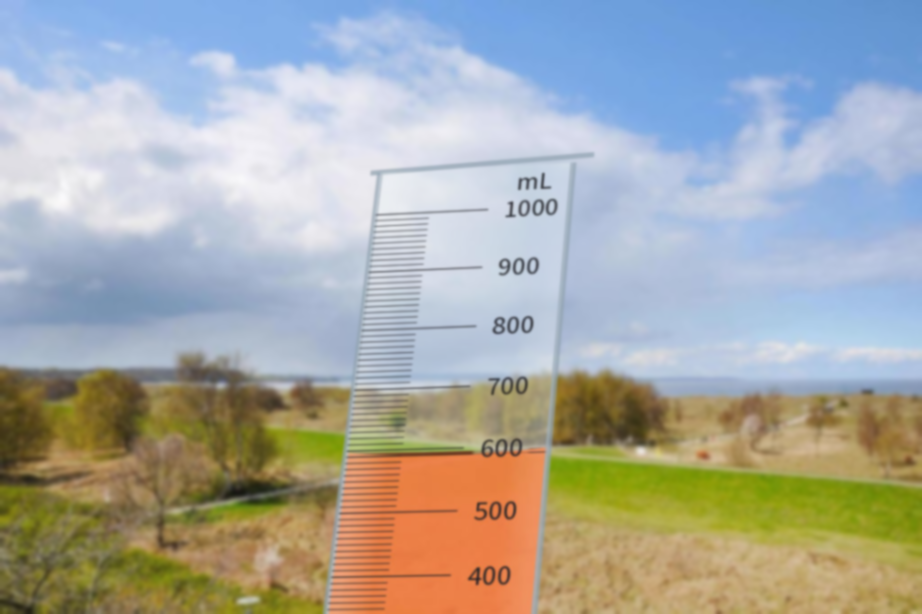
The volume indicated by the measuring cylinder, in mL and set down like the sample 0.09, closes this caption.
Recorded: 590
